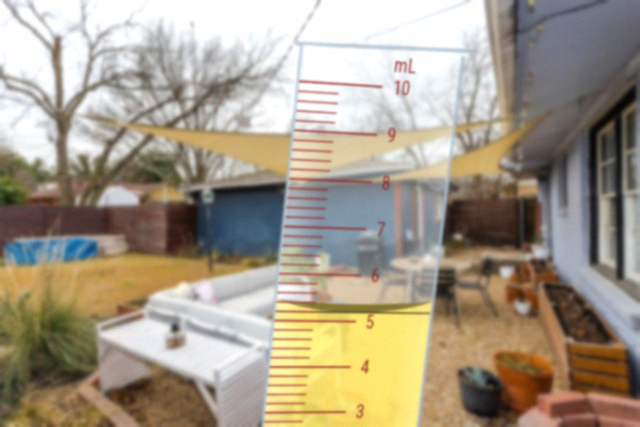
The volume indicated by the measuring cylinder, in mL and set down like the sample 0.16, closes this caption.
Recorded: 5.2
